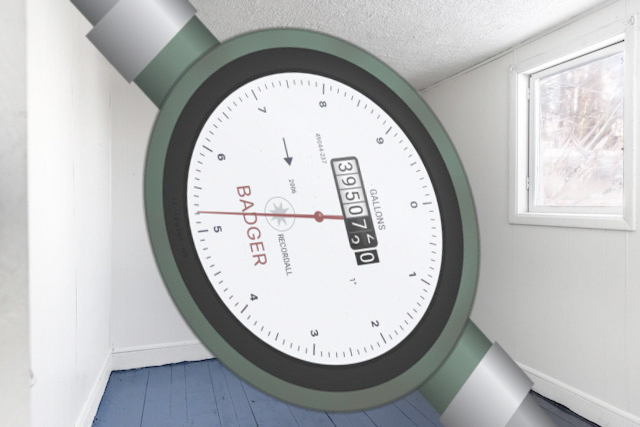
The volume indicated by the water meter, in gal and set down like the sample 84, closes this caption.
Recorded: 3950725.2
